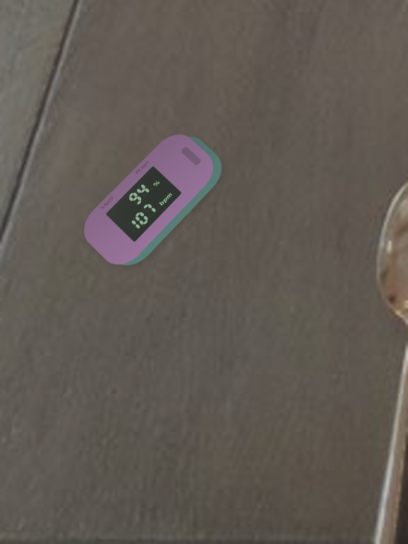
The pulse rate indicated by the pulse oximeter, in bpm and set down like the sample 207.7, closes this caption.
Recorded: 107
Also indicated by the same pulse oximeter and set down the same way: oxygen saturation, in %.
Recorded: 94
